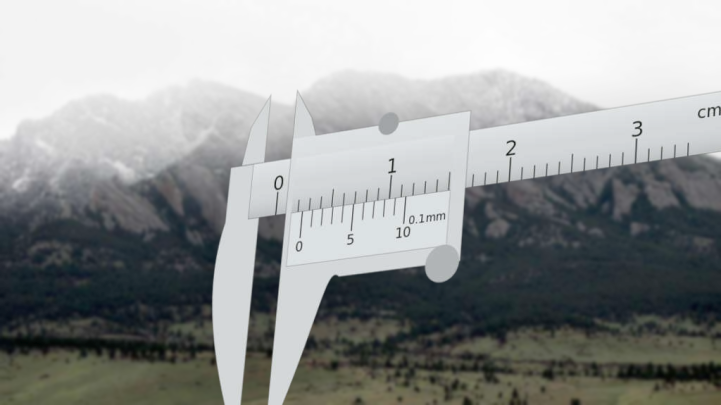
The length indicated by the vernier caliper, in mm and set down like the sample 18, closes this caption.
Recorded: 2.4
